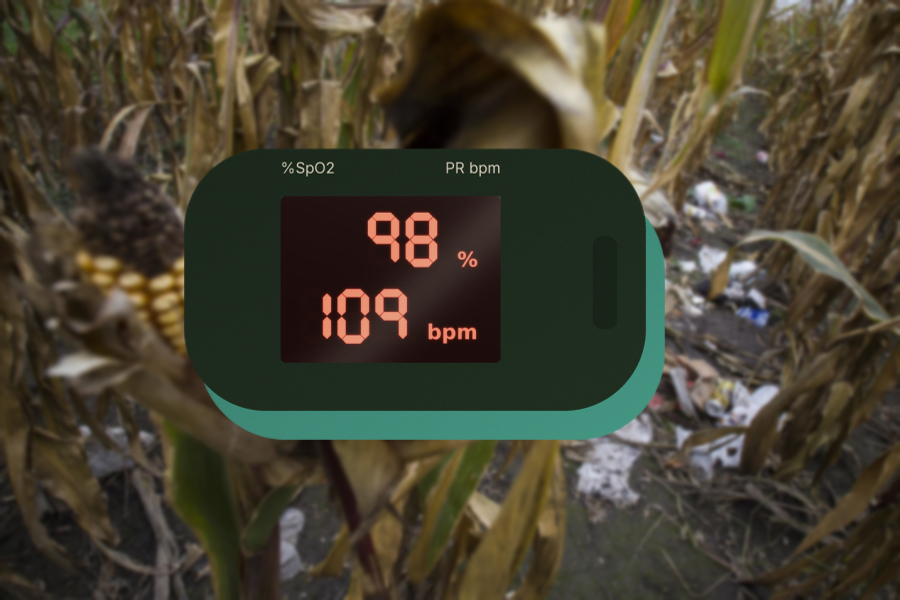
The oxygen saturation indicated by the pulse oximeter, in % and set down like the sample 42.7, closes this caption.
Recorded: 98
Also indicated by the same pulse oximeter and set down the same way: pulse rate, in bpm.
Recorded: 109
